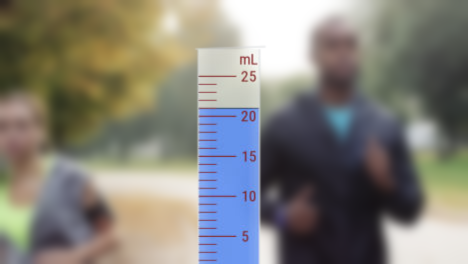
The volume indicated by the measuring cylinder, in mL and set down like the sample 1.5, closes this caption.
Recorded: 21
